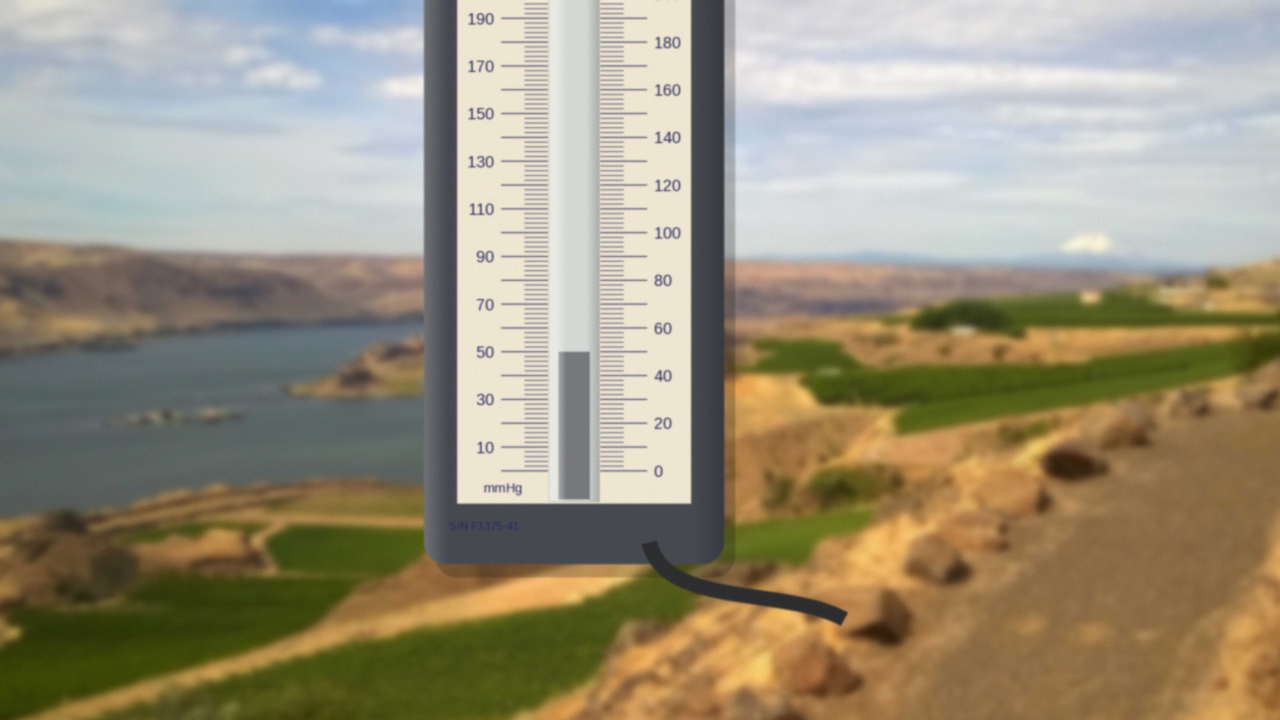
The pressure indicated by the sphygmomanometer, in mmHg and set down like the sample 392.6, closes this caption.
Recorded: 50
